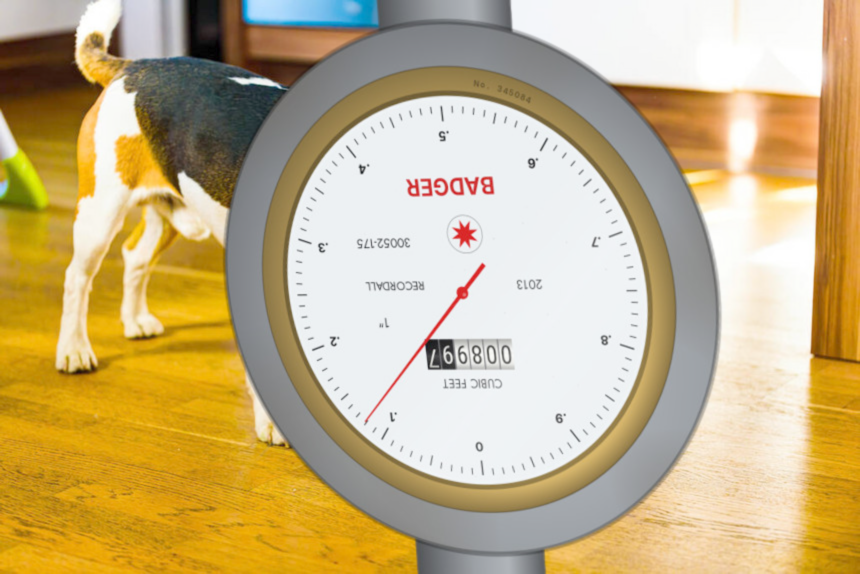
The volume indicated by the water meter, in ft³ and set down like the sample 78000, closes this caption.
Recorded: 8997.12
